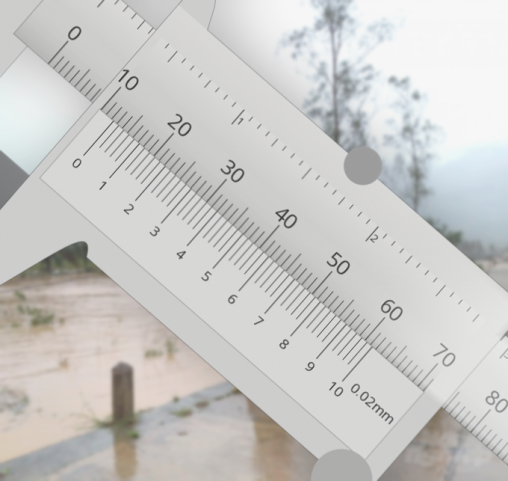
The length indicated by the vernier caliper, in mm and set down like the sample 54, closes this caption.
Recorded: 12.4
